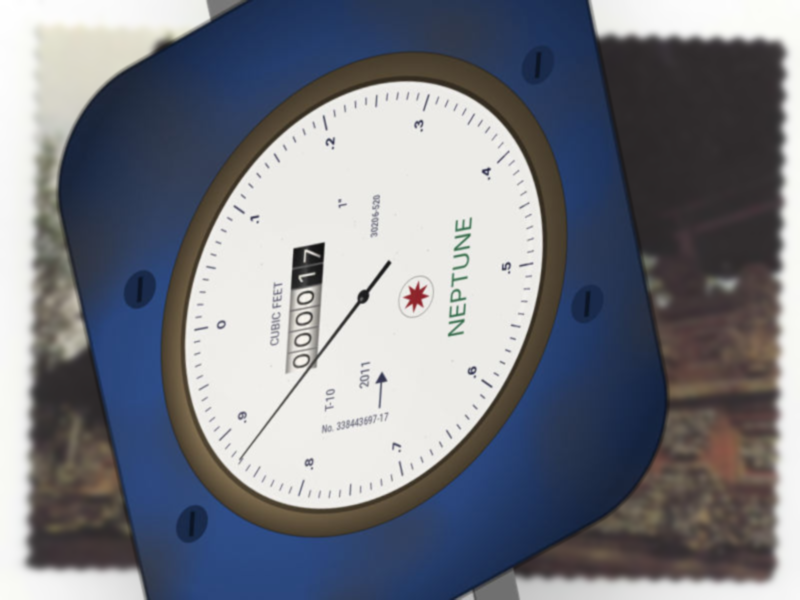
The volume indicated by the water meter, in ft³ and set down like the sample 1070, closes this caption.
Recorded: 16.87
